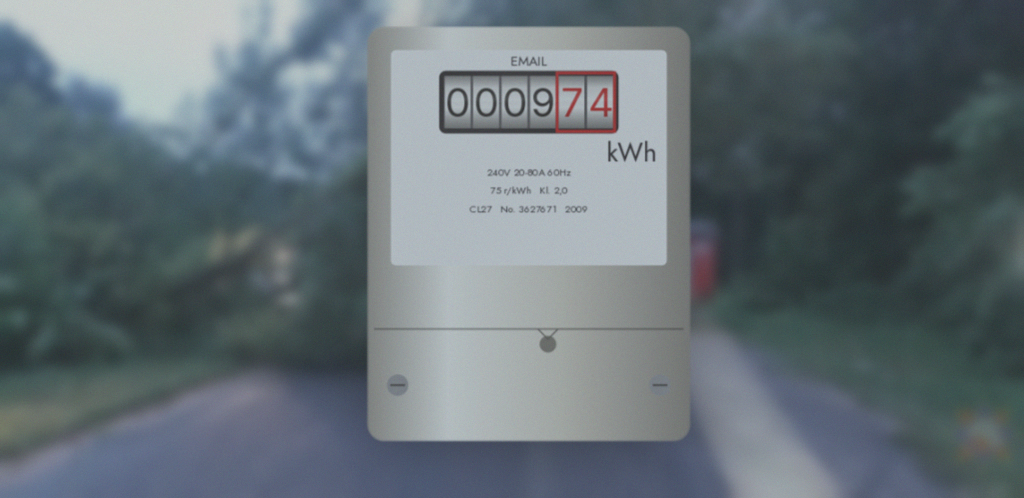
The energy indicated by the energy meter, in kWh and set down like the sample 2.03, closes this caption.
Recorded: 9.74
